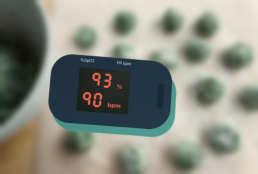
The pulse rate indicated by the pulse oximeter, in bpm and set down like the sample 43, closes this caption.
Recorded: 90
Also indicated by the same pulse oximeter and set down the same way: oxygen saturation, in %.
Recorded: 93
